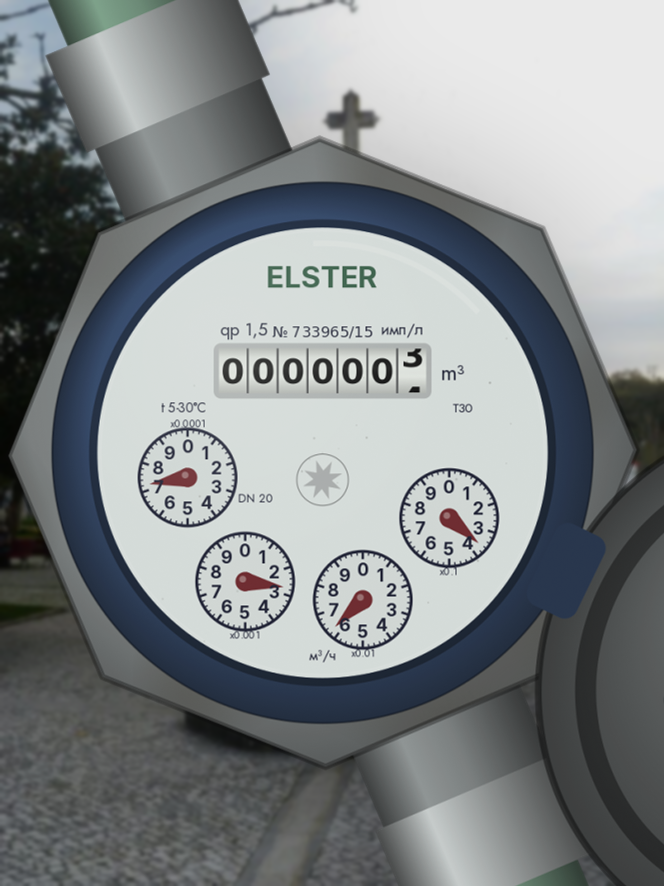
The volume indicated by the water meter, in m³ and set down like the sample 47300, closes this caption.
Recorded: 3.3627
